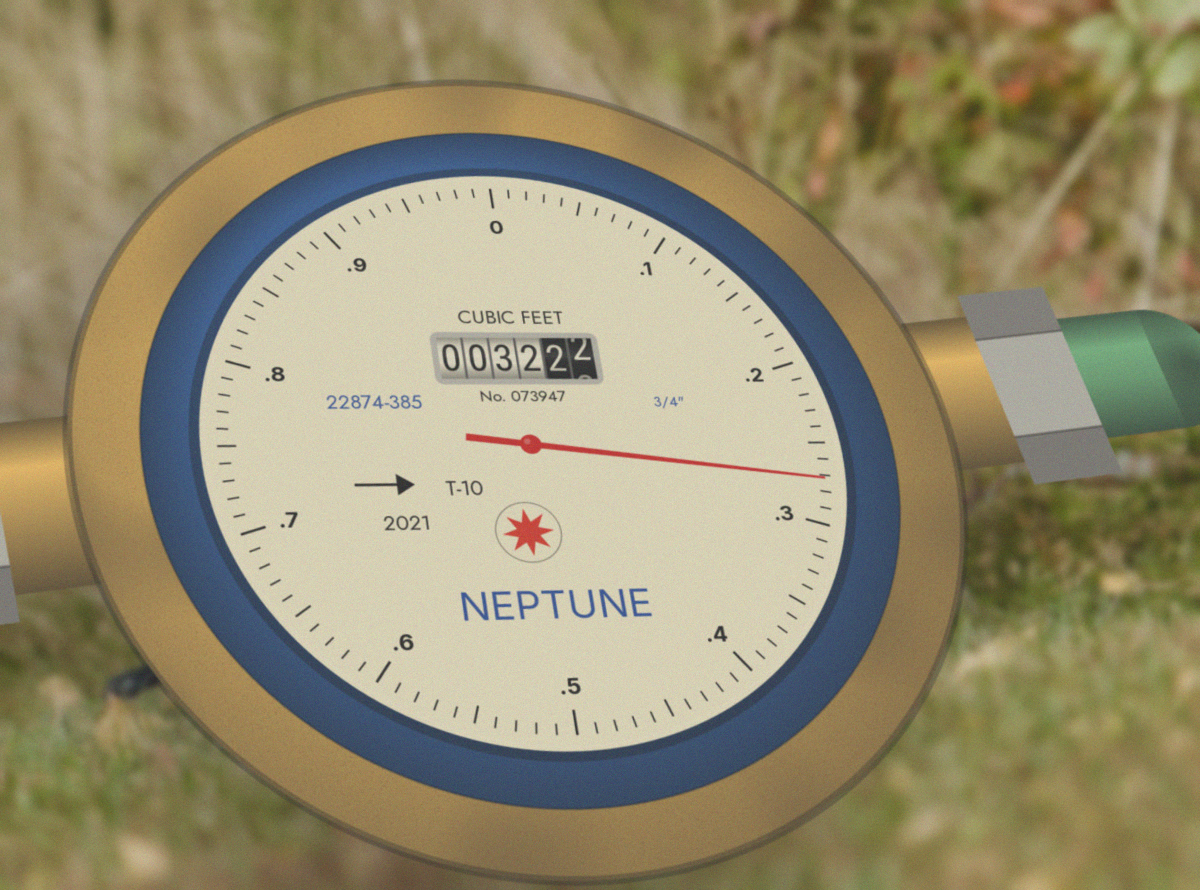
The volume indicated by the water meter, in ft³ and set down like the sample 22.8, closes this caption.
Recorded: 3222.27
